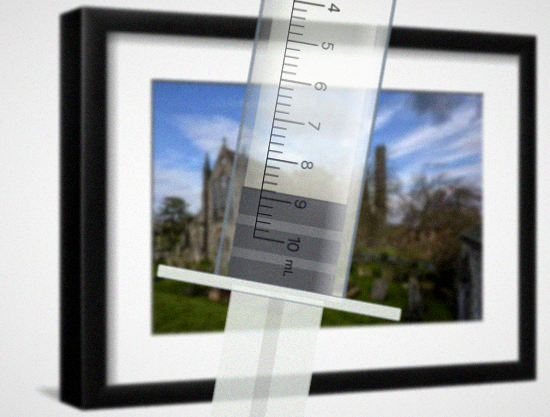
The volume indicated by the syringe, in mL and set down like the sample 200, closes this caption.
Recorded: 8.8
